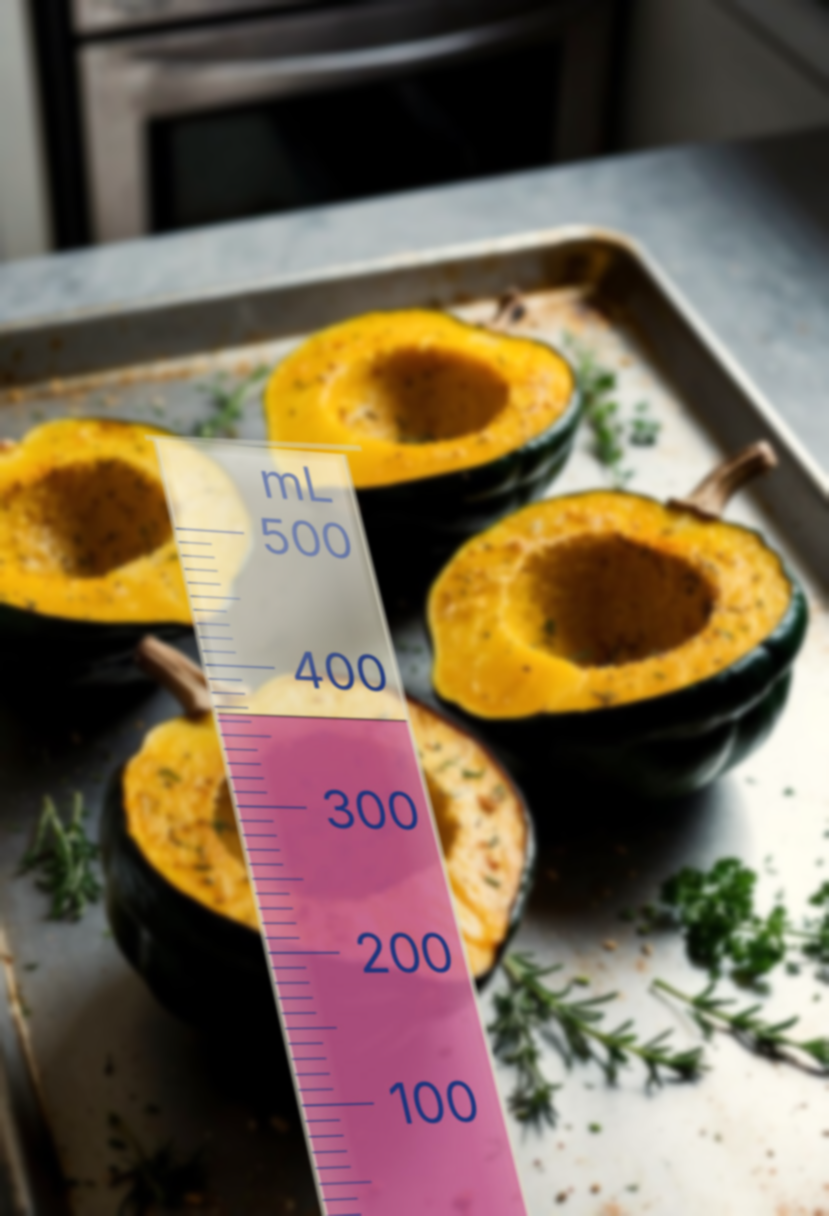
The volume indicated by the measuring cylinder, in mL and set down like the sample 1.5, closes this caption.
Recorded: 365
